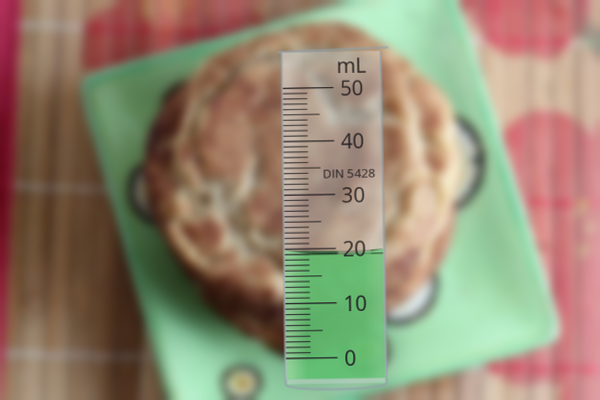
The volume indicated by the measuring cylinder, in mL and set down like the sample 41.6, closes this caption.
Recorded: 19
